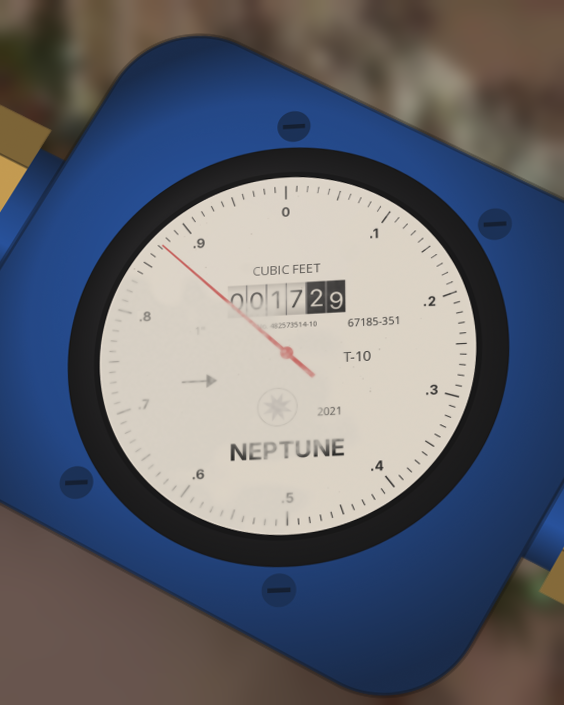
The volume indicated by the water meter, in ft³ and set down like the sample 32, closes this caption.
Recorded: 1728.87
